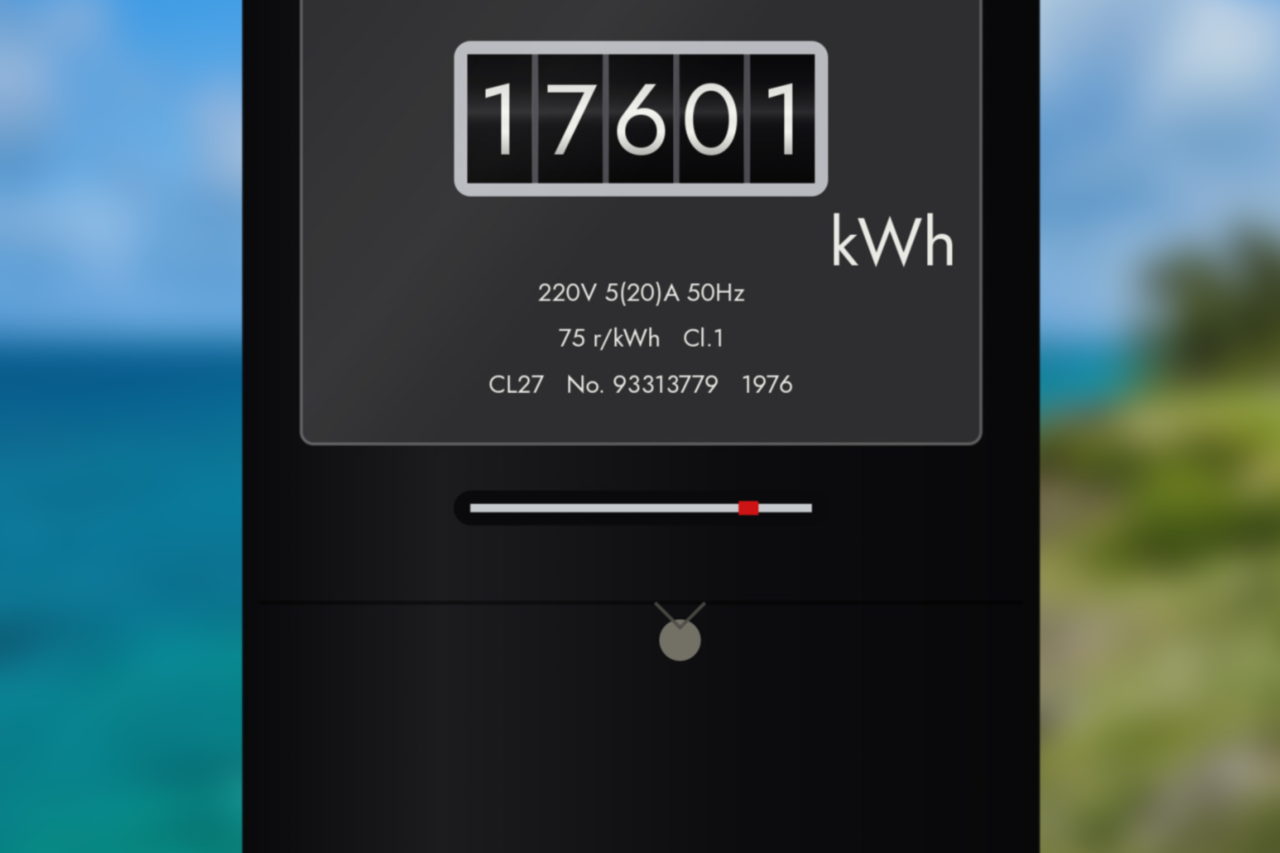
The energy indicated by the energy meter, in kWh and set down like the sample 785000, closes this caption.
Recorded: 17601
